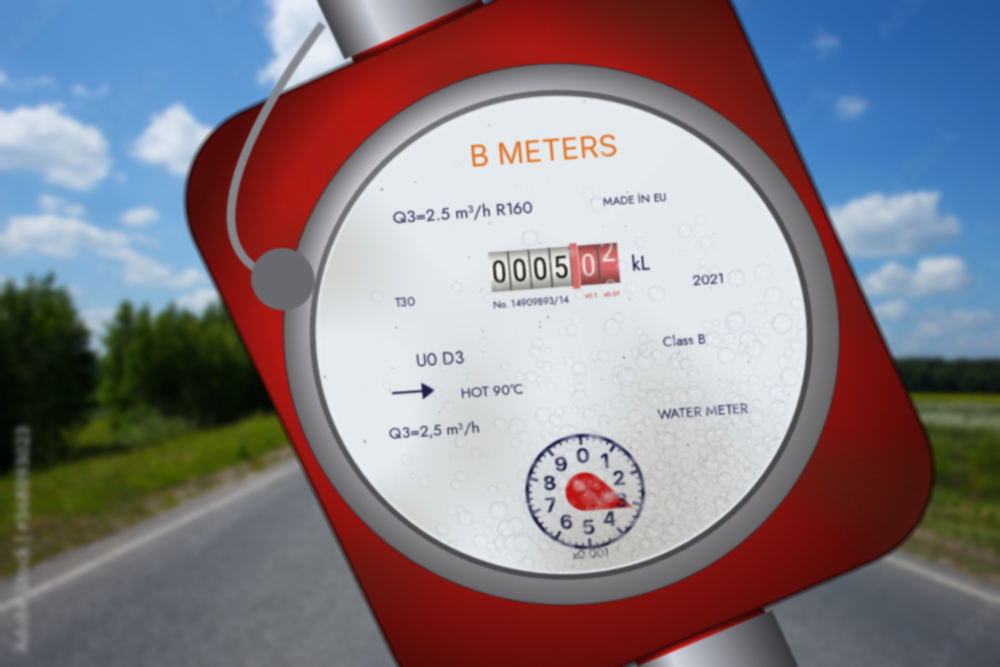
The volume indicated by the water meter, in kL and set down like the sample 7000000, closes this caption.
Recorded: 5.023
